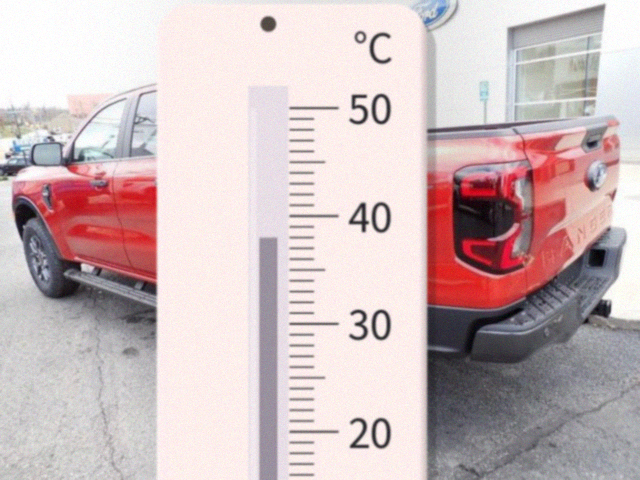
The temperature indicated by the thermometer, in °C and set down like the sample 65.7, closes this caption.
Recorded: 38
